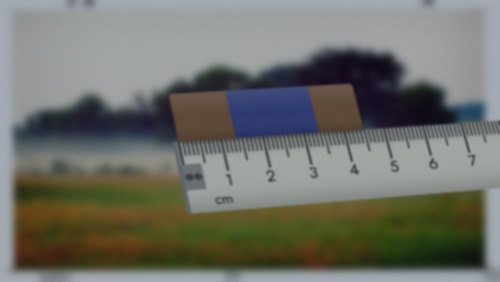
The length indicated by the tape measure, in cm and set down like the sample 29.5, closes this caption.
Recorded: 4.5
